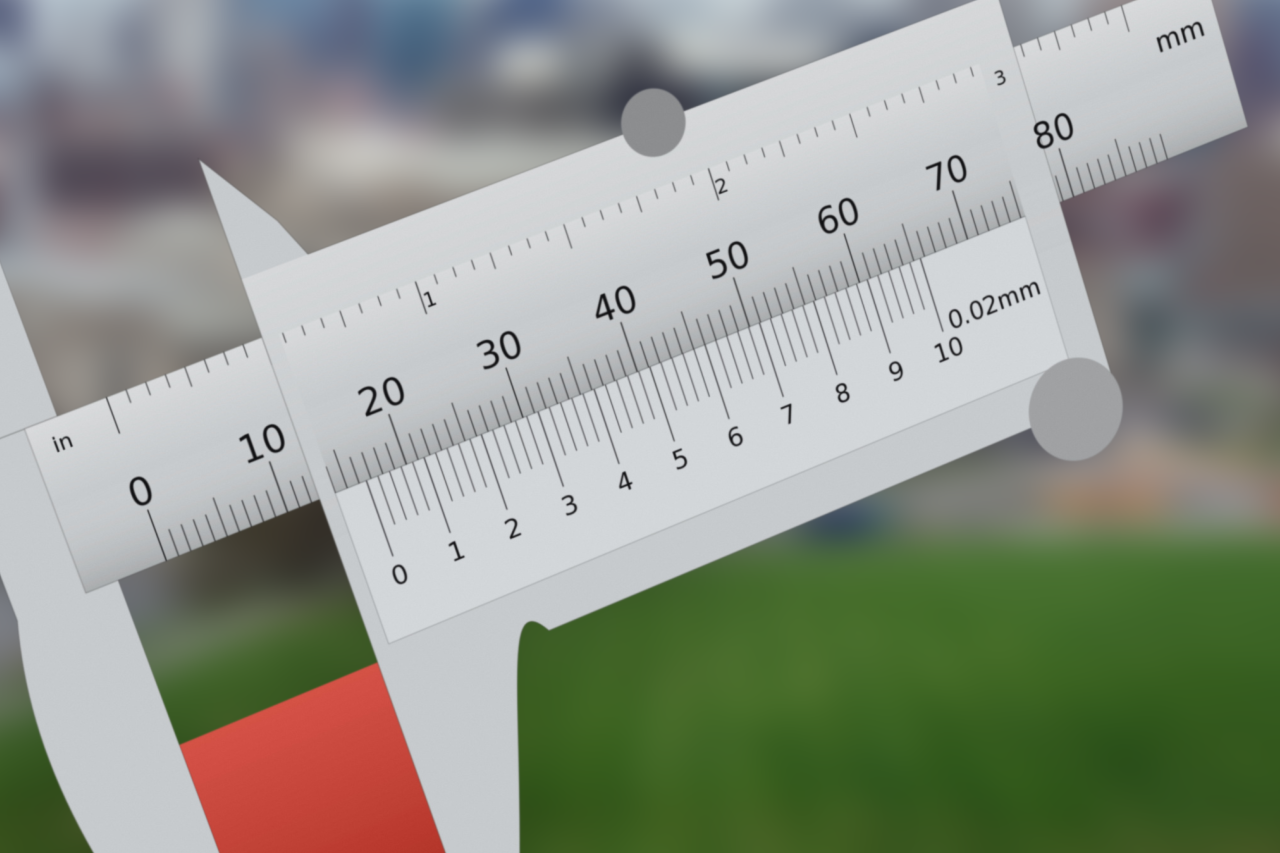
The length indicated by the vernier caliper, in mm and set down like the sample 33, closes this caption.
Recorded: 16.6
